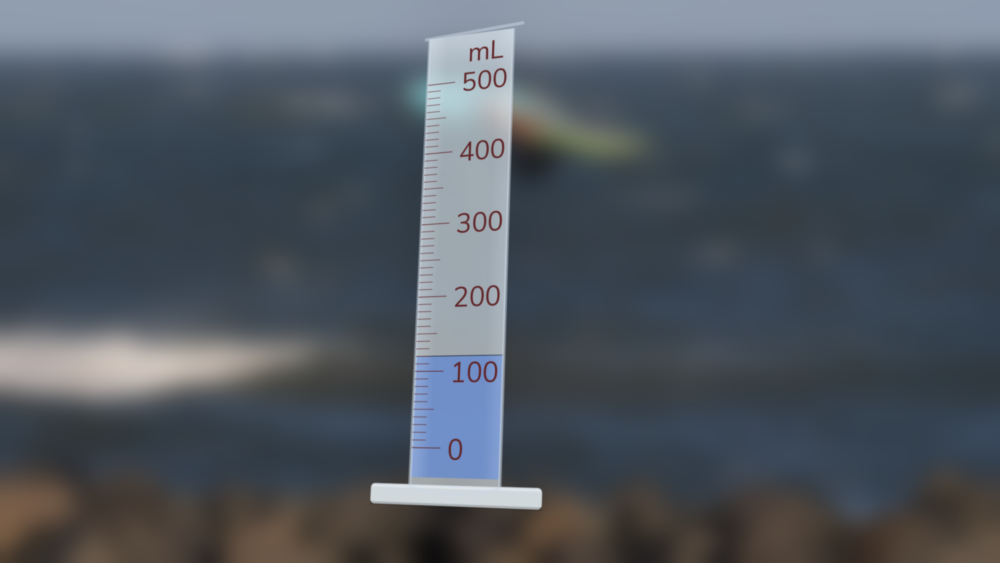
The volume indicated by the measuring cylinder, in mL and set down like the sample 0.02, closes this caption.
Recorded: 120
